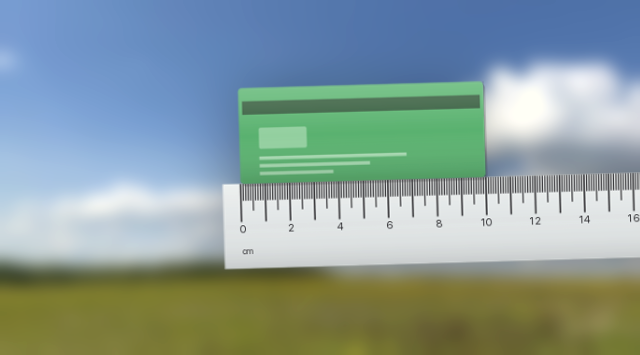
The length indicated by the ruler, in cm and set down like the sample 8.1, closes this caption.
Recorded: 10
